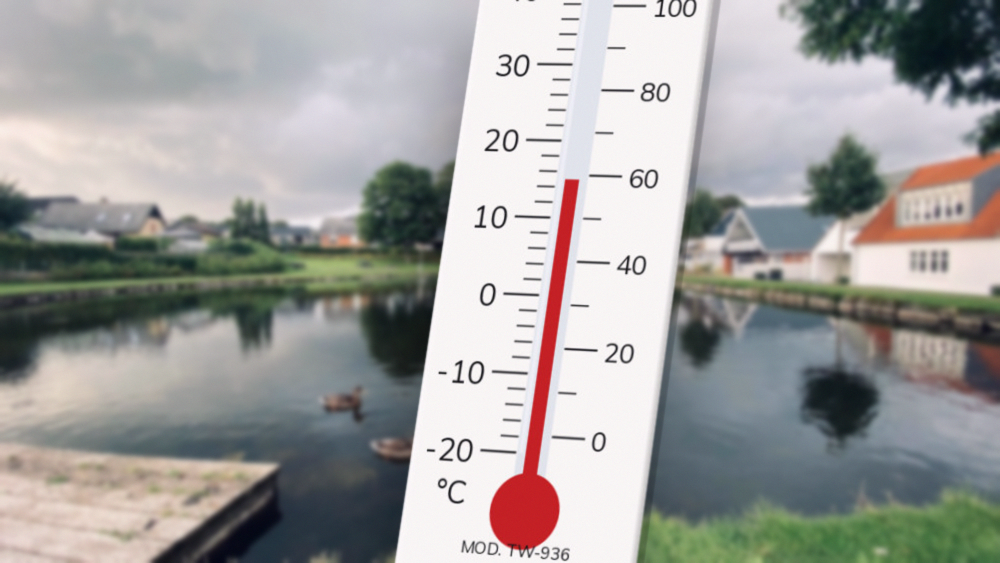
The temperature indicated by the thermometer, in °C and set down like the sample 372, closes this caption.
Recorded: 15
